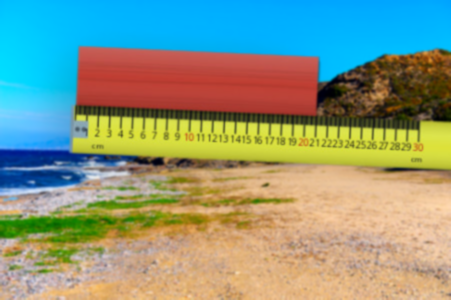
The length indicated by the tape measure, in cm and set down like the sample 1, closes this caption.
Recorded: 21
